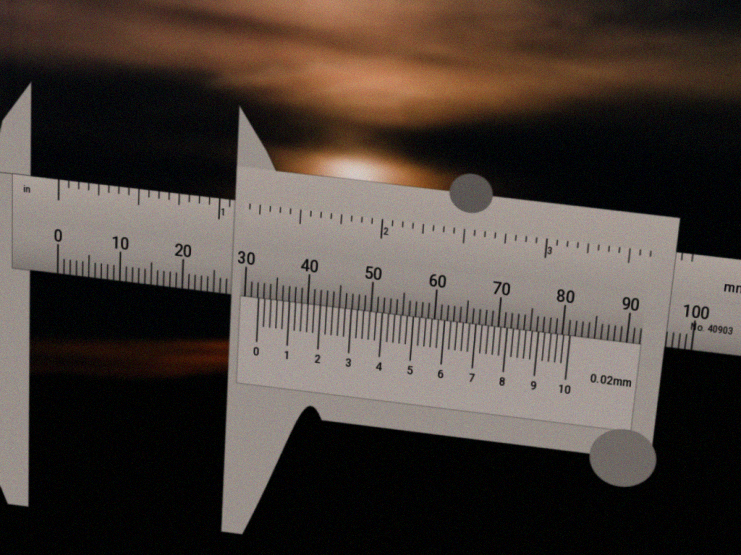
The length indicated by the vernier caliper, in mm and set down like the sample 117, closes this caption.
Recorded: 32.2
